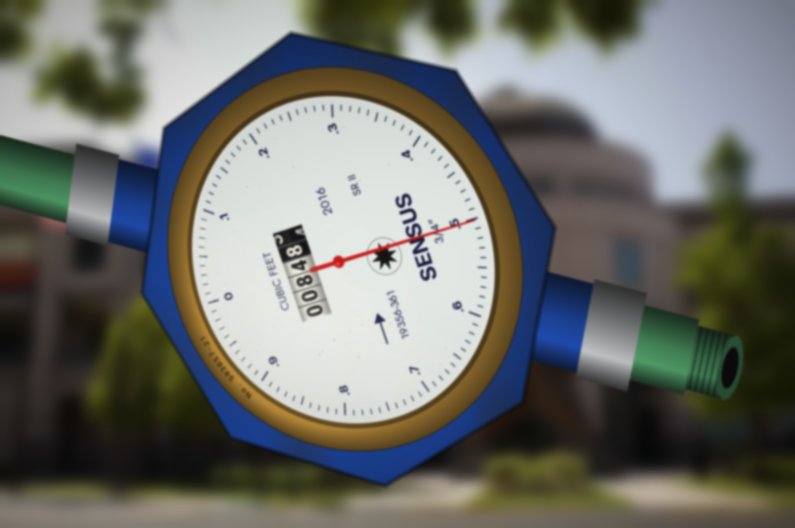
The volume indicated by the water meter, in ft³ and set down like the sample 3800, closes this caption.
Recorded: 8483.50
